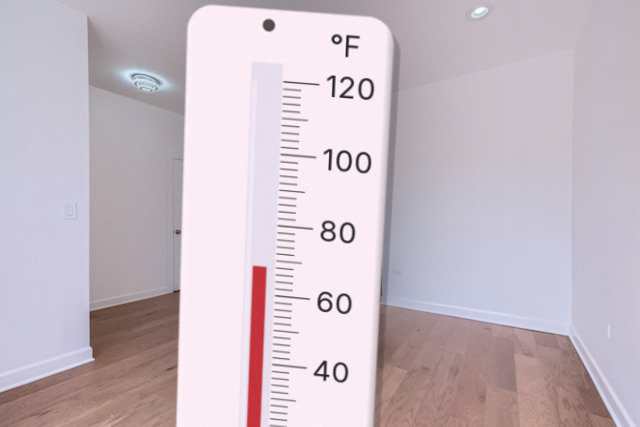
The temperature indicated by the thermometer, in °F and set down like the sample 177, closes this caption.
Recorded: 68
